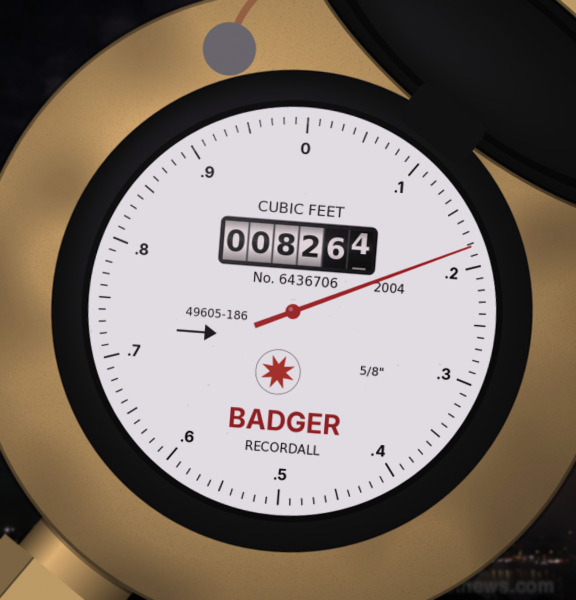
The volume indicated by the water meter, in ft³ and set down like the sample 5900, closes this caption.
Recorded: 8264.18
